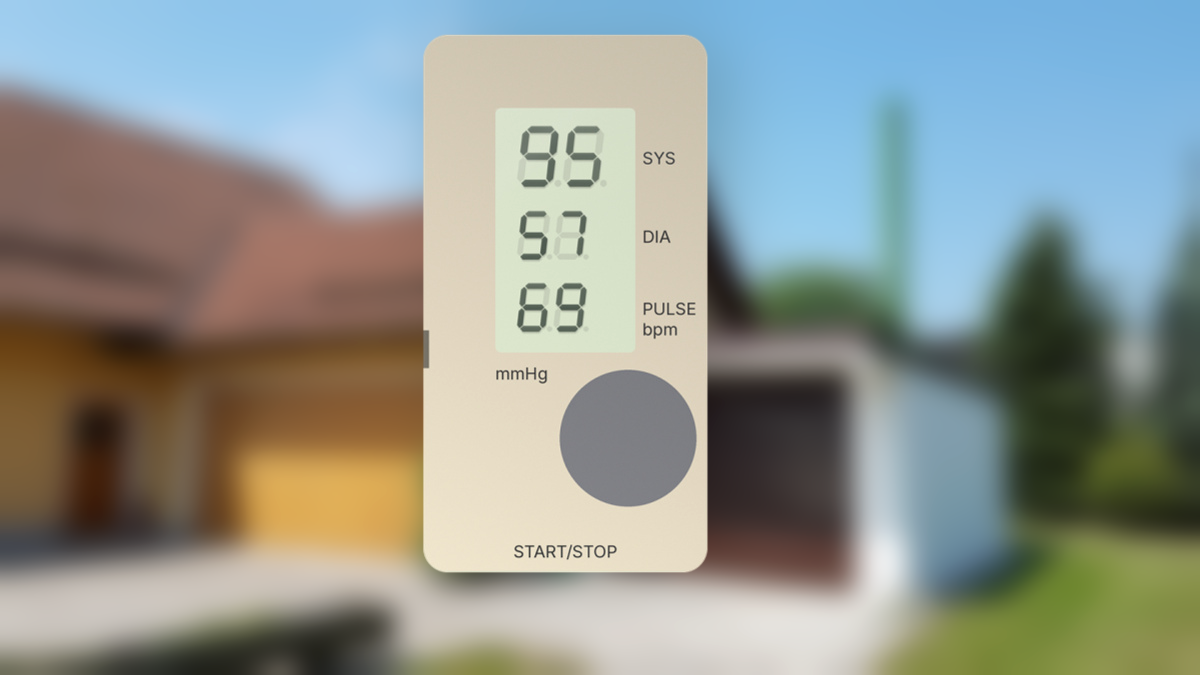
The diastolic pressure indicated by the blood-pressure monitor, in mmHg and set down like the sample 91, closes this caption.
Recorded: 57
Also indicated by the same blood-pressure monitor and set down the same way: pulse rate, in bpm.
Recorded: 69
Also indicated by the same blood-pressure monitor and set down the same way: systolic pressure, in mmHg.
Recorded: 95
